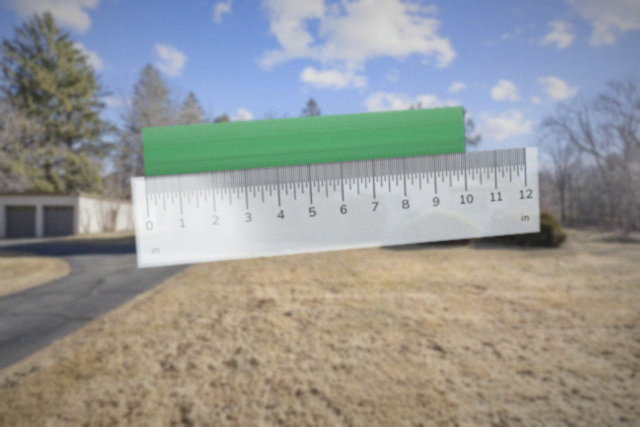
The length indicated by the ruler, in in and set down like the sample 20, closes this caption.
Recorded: 10
